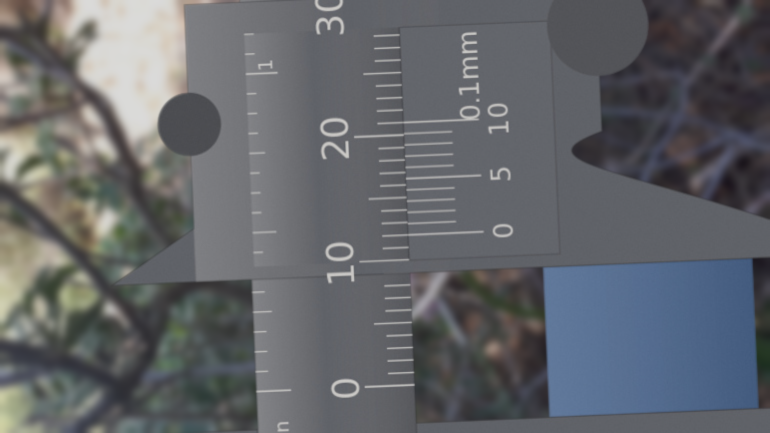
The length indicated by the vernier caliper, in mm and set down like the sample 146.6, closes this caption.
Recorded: 12.0
